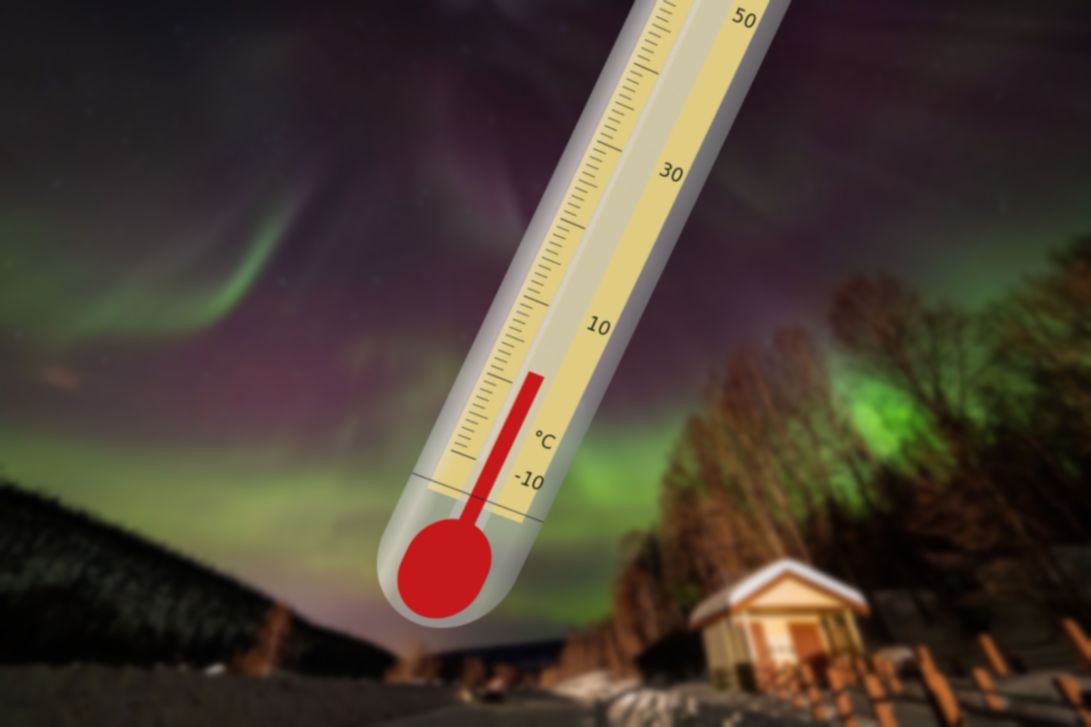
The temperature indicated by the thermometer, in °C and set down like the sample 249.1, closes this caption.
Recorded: 2
